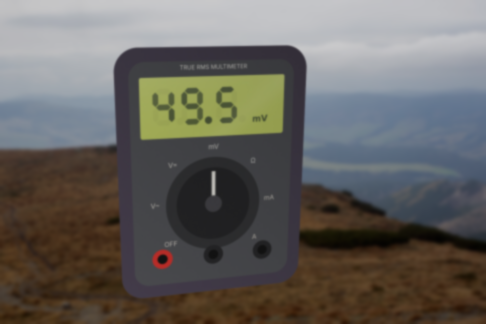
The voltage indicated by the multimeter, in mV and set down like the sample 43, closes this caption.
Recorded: 49.5
